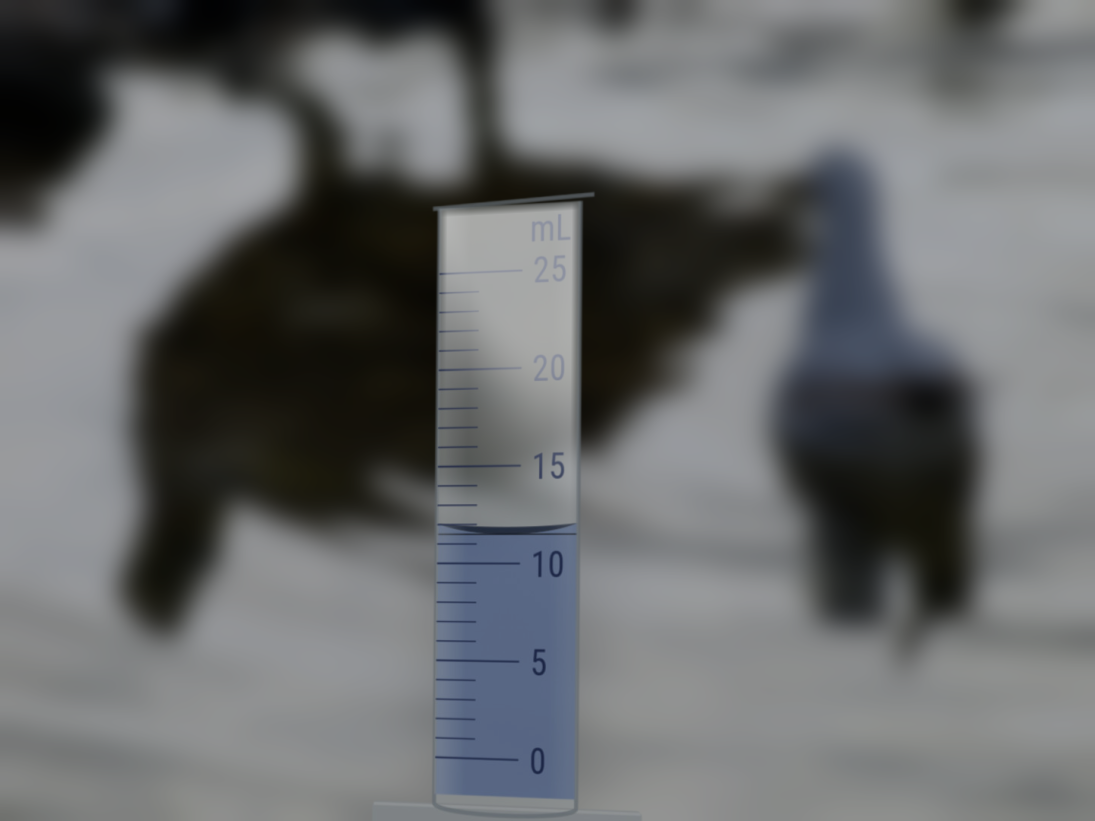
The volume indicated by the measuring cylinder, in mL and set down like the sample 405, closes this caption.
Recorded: 11.5
